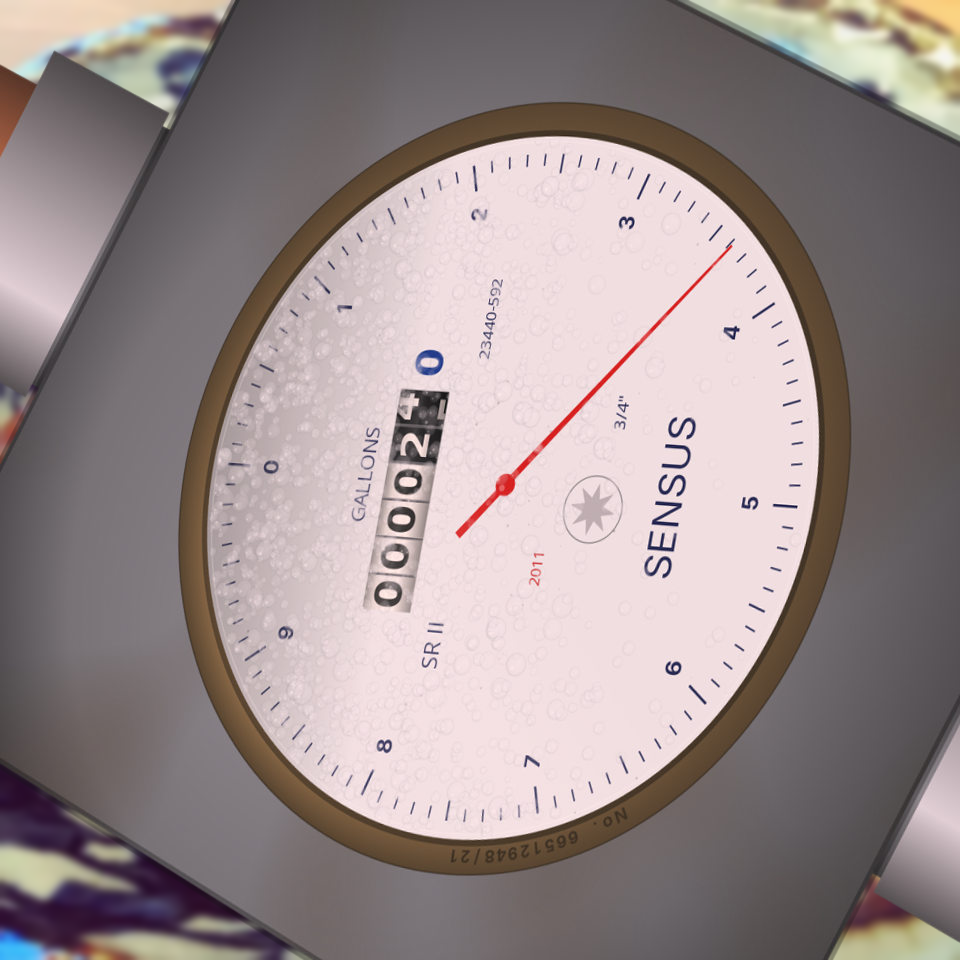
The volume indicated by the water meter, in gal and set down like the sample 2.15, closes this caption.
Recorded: 243.6
